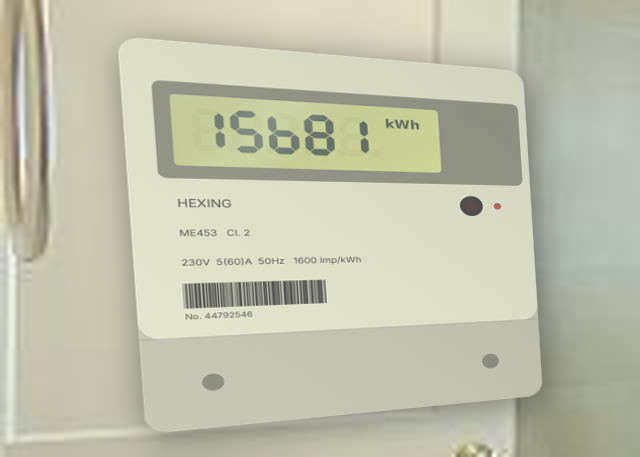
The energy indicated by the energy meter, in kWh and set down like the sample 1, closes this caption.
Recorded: 15681
